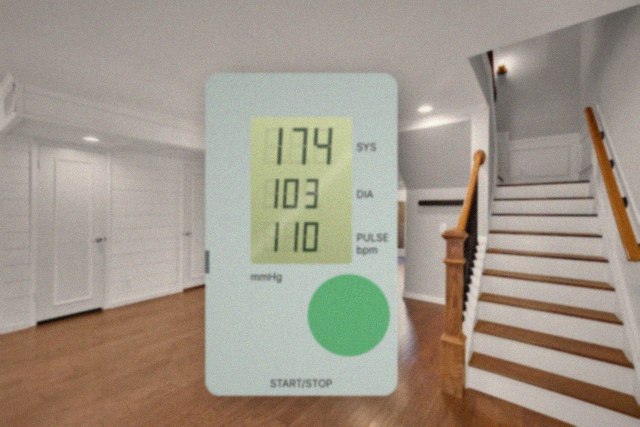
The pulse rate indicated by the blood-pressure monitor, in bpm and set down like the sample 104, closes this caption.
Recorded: 110
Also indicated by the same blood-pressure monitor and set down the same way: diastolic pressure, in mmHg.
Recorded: 103
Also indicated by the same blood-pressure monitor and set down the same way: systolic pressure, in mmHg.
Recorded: 174
